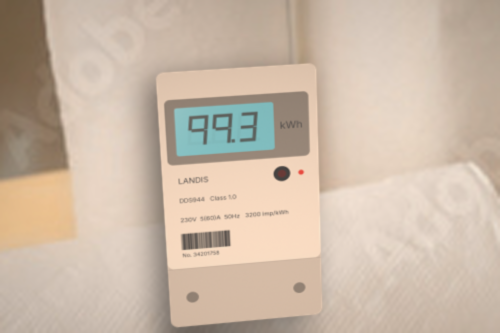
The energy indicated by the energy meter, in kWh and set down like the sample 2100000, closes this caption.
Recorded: 99.3
